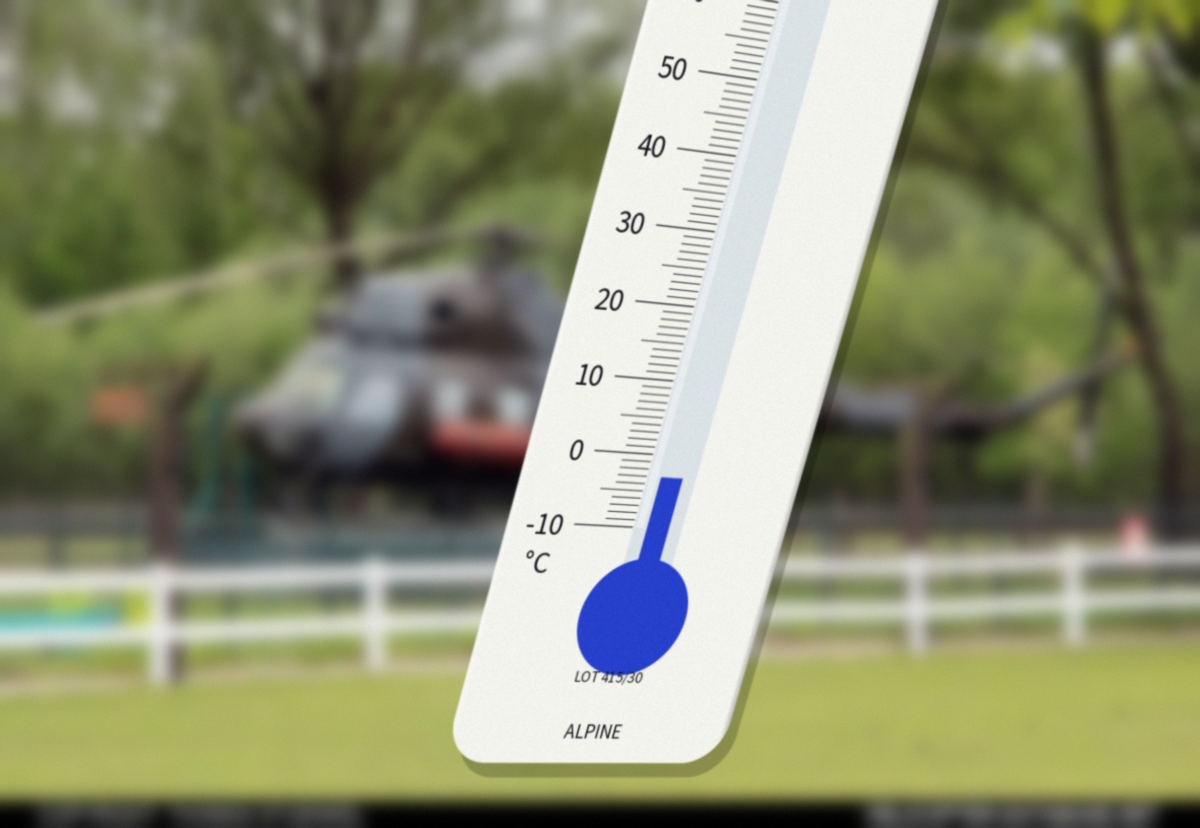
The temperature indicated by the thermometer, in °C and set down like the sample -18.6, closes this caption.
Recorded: -3
